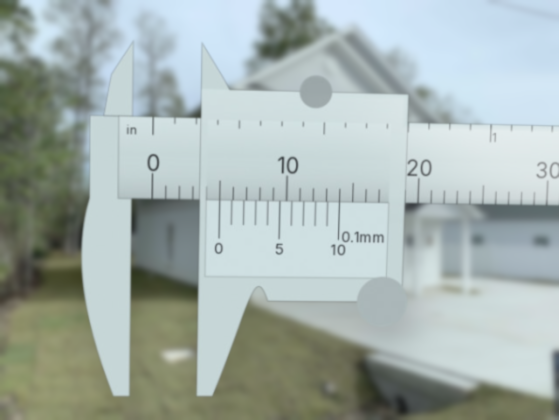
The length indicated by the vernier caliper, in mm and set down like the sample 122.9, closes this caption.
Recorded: 5.0
